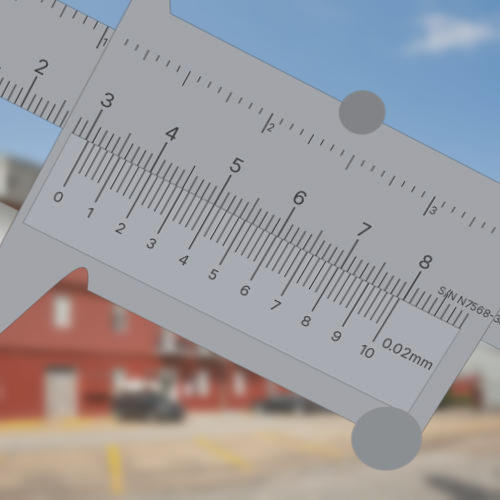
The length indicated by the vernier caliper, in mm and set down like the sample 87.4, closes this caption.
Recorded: 30.4
